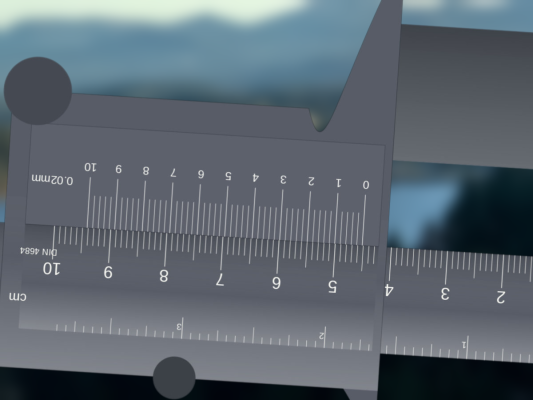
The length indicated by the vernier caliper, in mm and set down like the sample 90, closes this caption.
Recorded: 45.2
